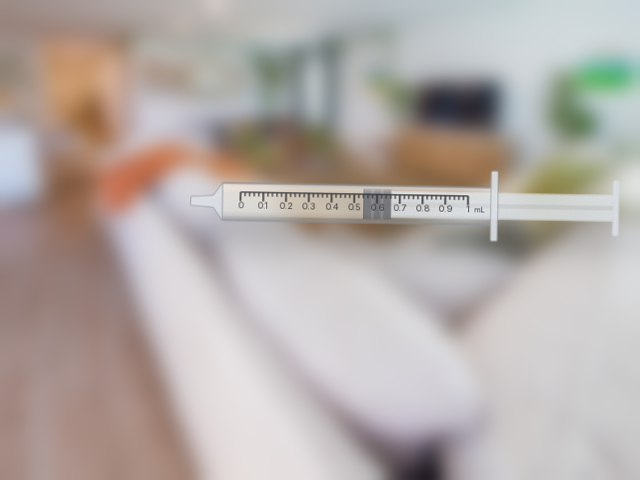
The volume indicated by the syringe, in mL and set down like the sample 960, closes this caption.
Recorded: 0.54
